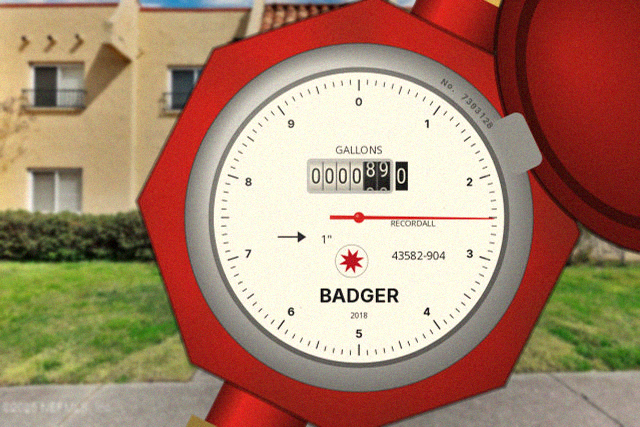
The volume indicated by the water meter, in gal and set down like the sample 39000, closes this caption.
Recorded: 892.5
